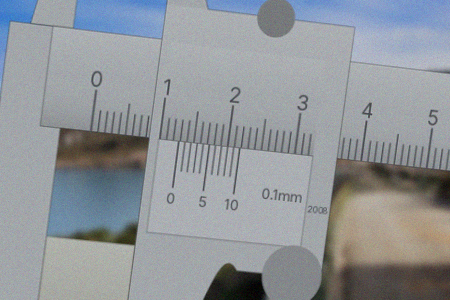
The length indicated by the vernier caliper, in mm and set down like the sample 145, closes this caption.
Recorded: 12.8
